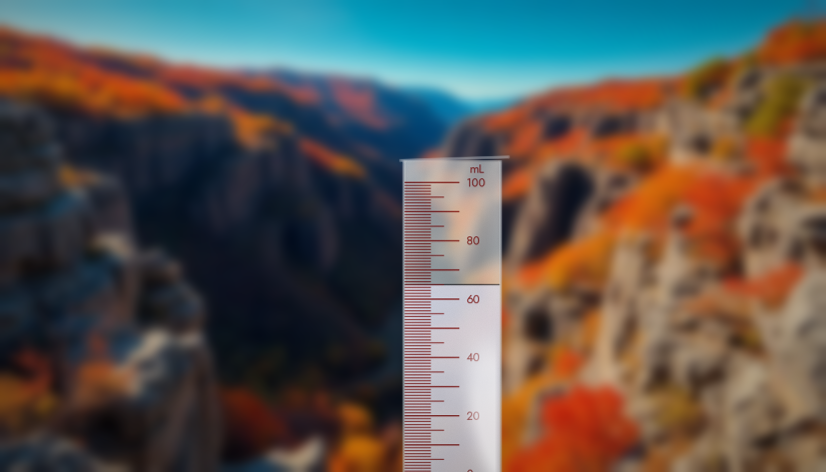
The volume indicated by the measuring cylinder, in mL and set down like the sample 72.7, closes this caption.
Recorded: 65
